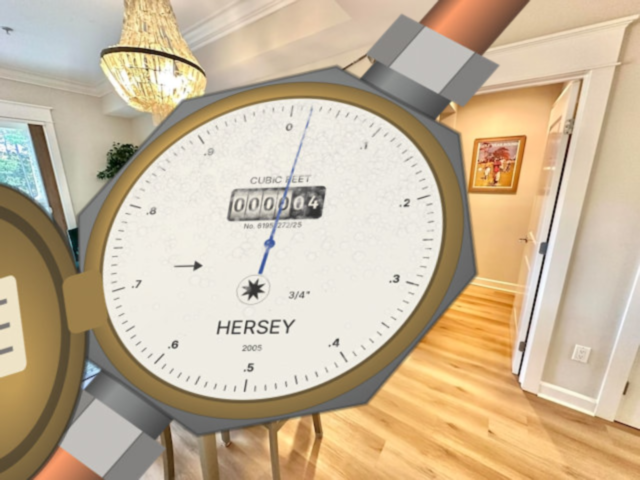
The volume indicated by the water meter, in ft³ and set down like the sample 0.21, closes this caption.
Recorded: 4.02
